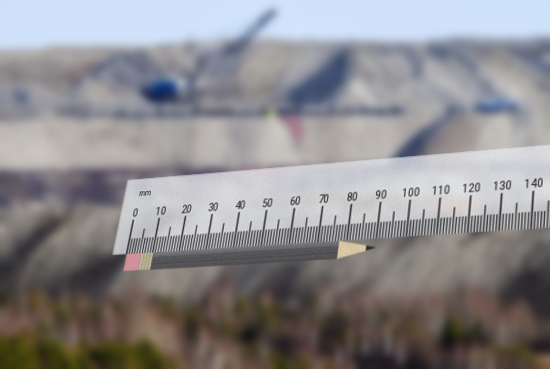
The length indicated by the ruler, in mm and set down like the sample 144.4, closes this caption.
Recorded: 90
